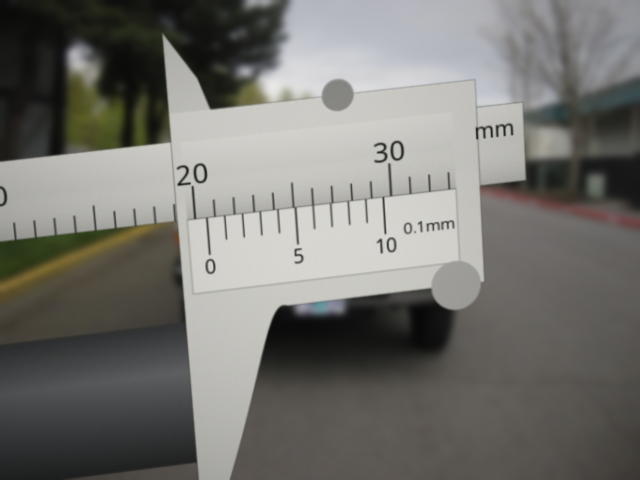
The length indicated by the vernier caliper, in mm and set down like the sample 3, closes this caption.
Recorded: 20.6
